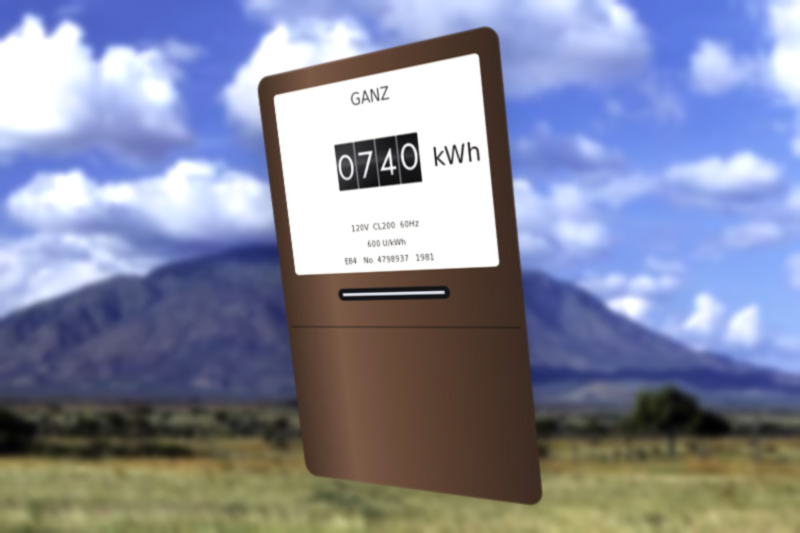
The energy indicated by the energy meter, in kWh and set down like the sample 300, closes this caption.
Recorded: 740
